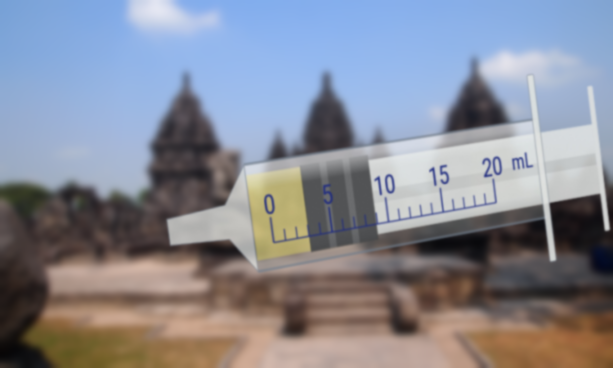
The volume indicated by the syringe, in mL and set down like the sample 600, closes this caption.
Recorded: 3
